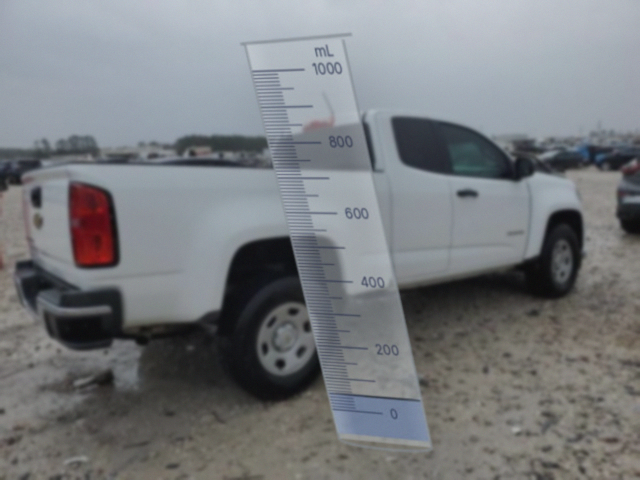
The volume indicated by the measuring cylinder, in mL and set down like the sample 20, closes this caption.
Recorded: 50
